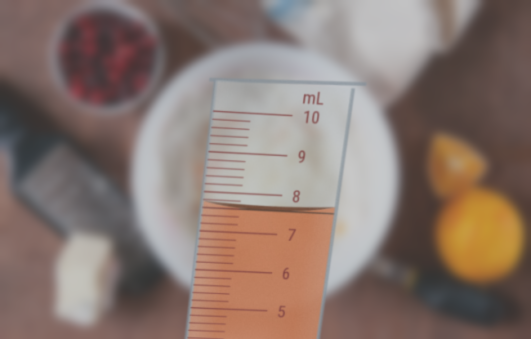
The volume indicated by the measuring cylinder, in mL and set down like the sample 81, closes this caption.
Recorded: 7.6
